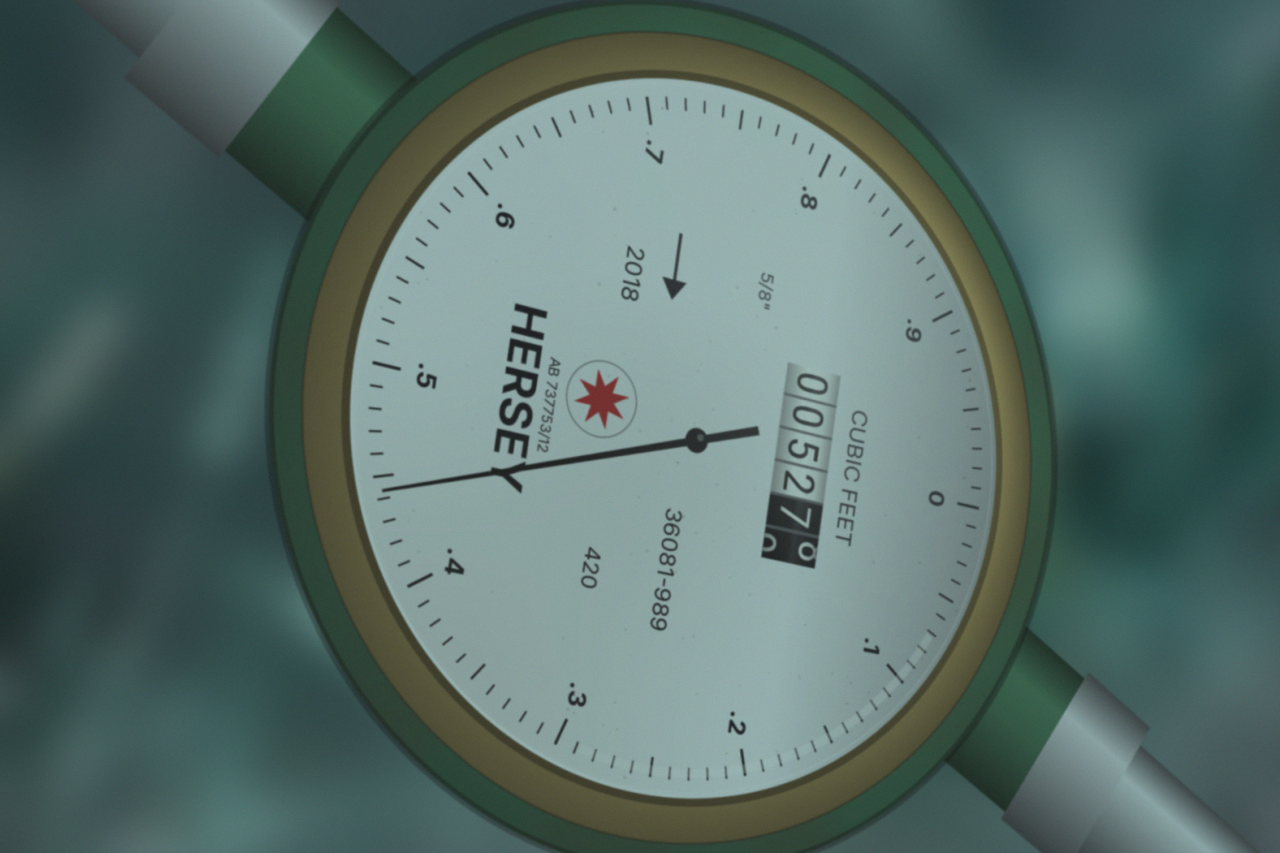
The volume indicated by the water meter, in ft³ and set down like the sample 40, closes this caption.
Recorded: 5278.44
